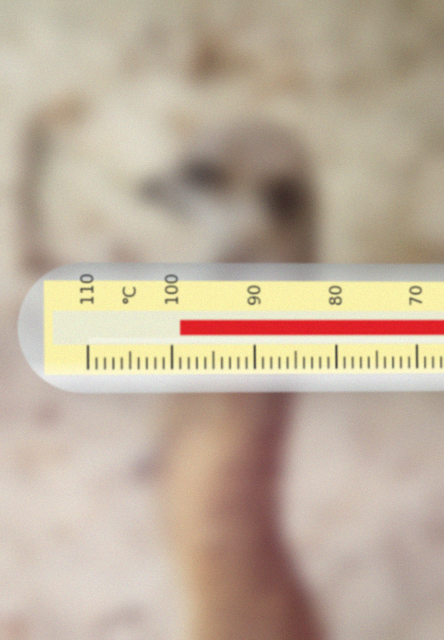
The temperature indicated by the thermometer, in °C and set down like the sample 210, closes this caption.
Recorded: 99
